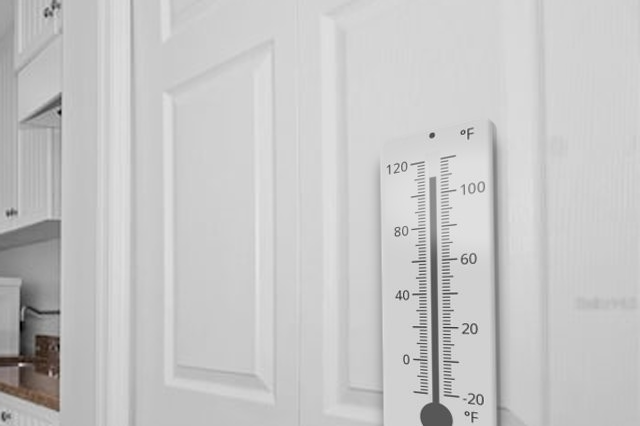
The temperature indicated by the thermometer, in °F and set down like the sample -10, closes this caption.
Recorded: 110
